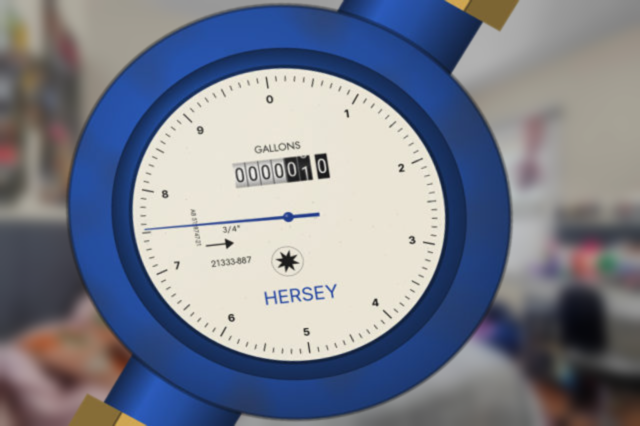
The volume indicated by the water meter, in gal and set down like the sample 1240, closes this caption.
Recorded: 7.5
